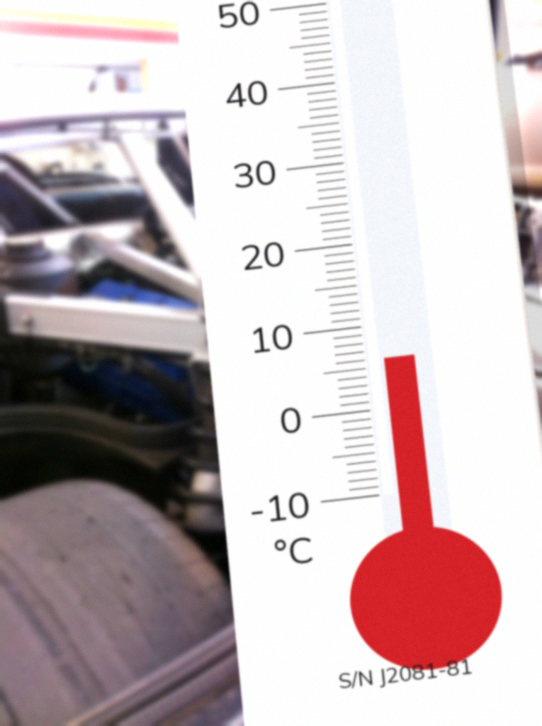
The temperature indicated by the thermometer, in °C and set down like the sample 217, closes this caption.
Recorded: 6
